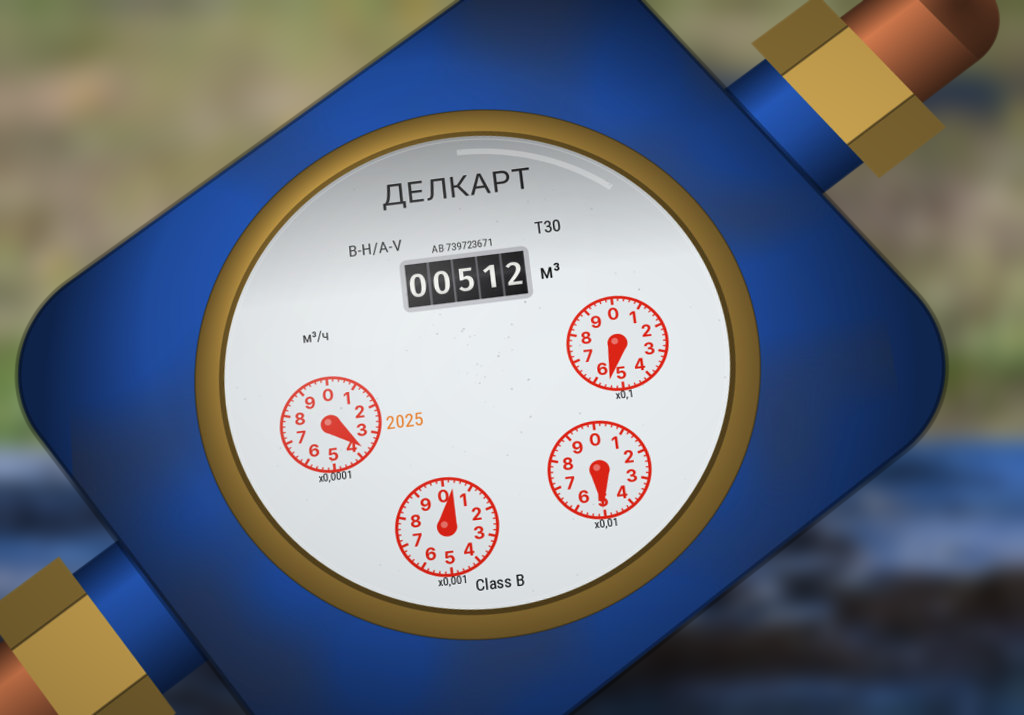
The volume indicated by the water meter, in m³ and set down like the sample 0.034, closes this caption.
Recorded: 512.5503
